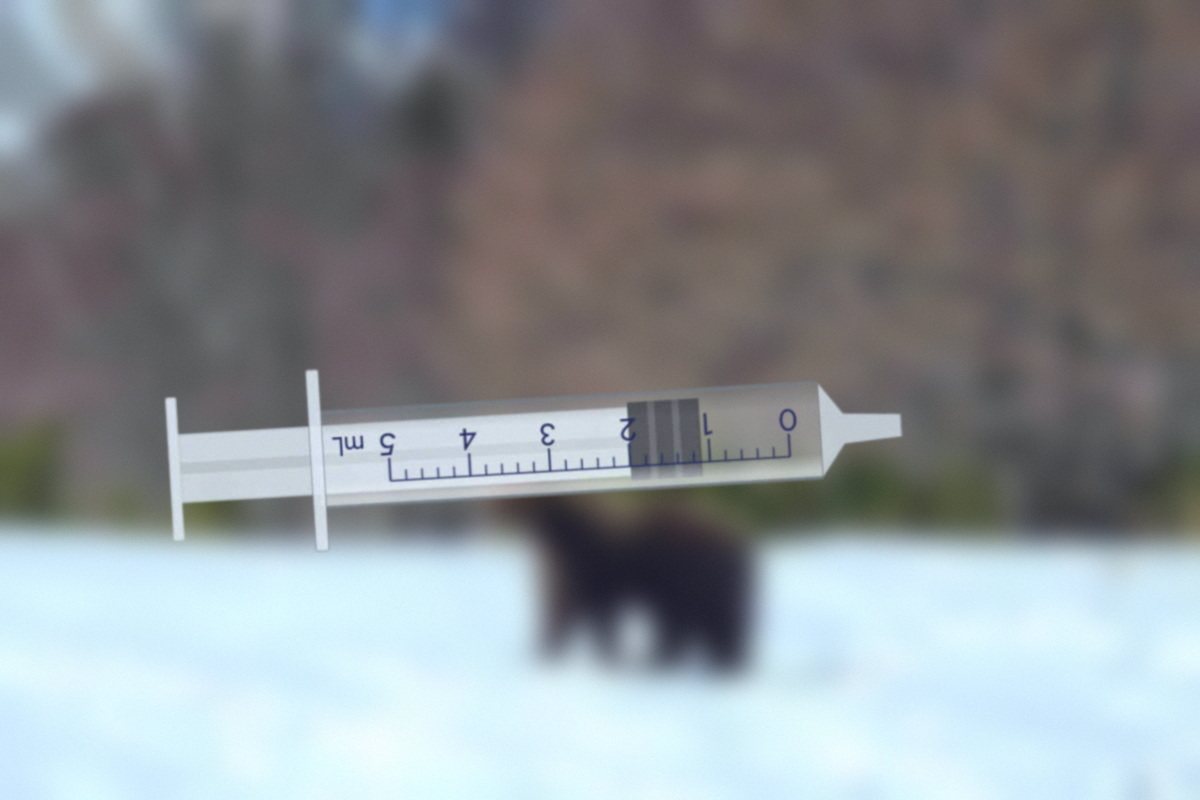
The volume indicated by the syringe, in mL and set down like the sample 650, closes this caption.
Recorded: 1.1
